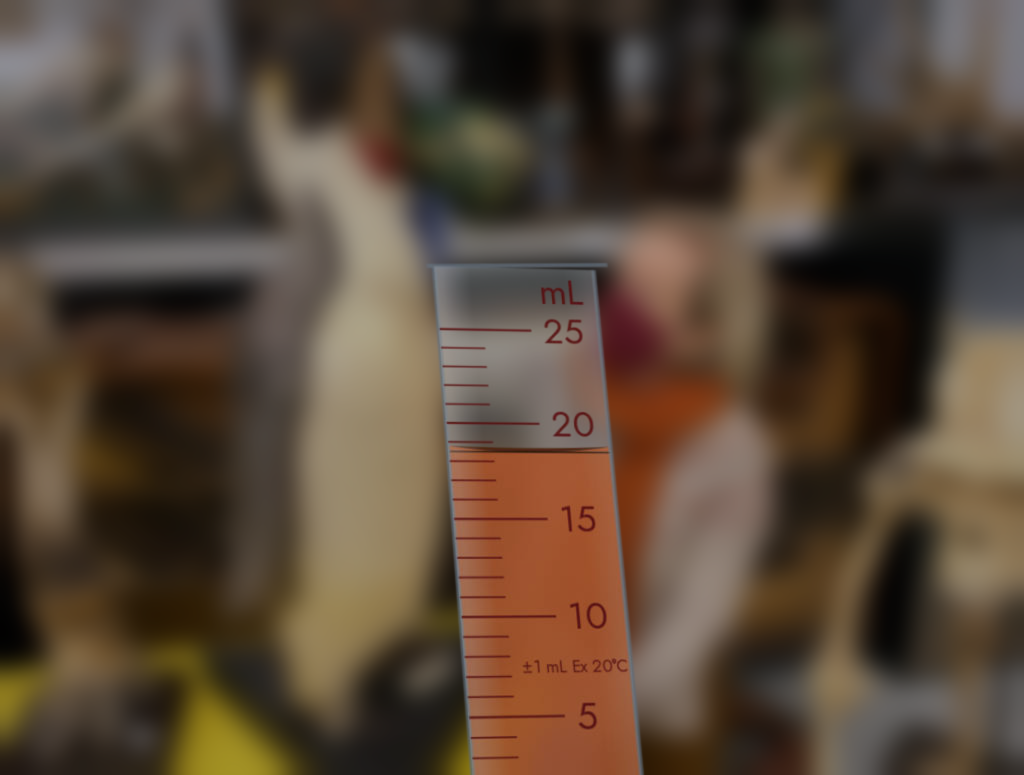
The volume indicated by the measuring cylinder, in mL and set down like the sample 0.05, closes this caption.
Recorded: 18.5
